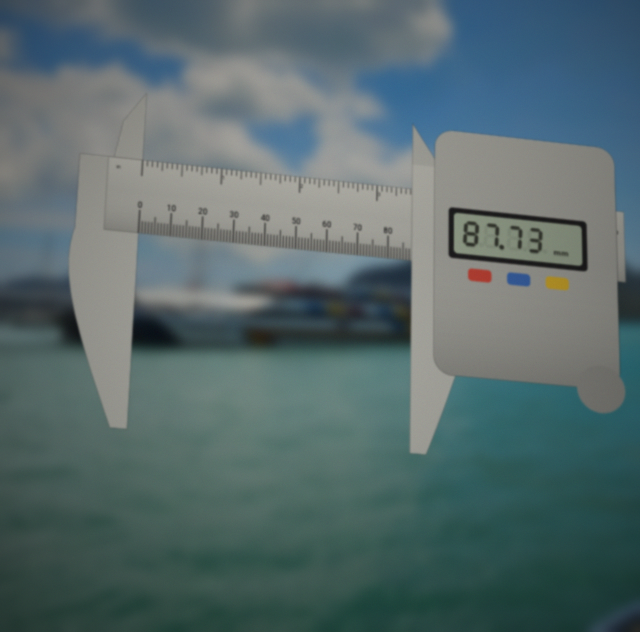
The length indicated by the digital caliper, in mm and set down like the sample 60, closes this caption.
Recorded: 87.73
